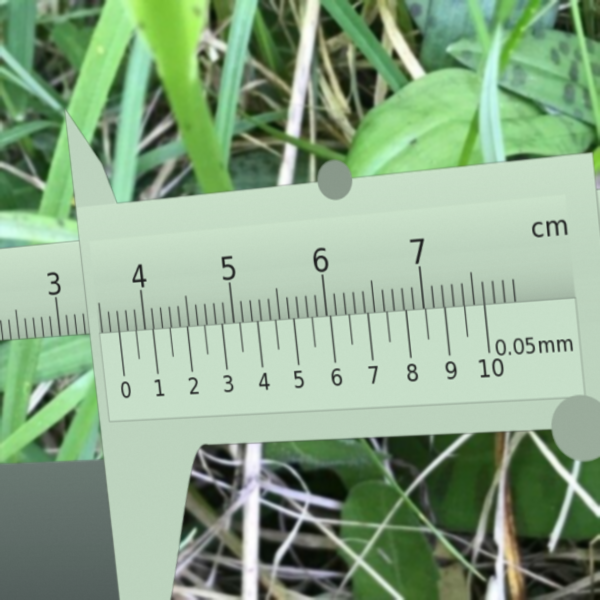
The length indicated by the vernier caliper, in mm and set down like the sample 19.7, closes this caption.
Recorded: 37.0
